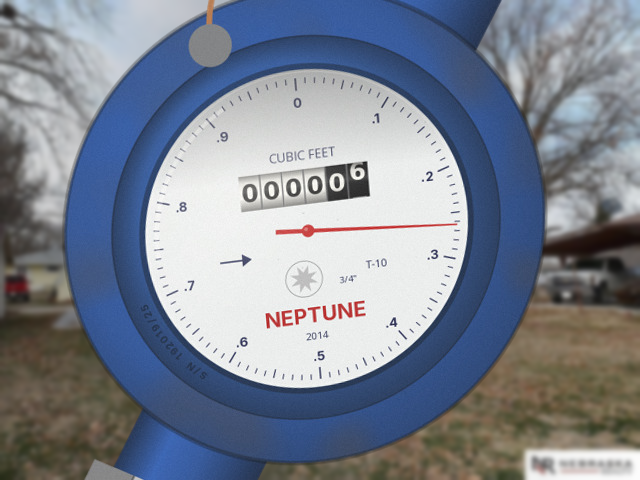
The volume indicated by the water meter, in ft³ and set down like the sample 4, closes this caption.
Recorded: 6.26
